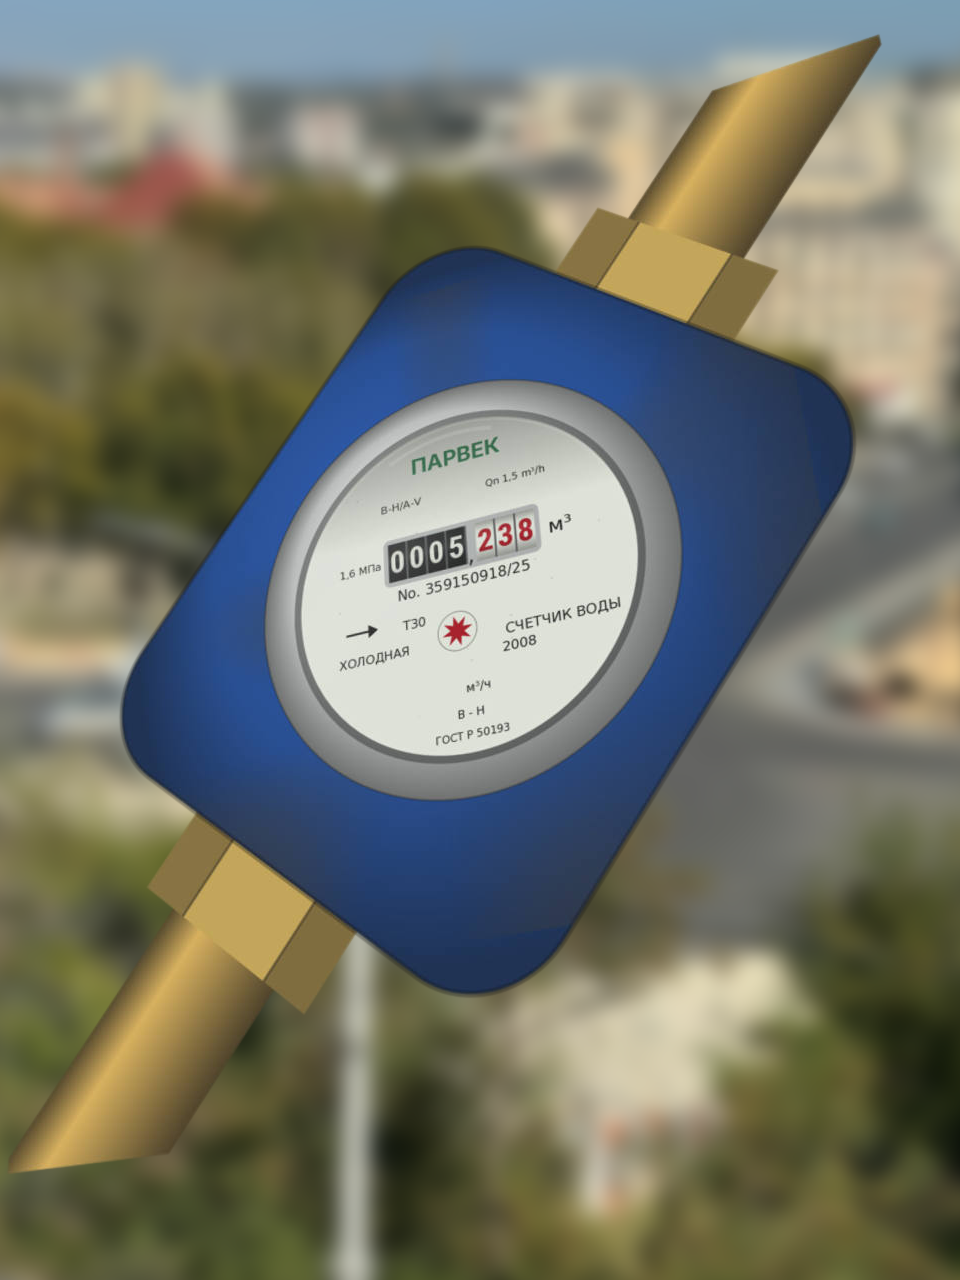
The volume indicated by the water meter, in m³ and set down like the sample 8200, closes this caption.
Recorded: 5.238
